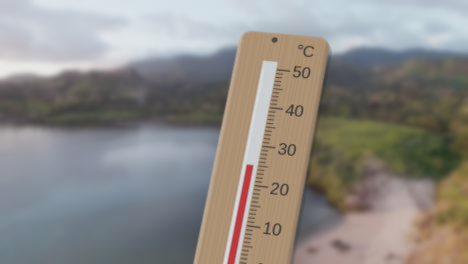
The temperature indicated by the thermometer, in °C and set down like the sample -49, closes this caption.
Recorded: 25
